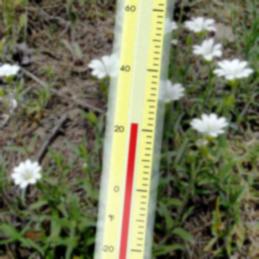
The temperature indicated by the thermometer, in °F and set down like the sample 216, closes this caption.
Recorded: 22
